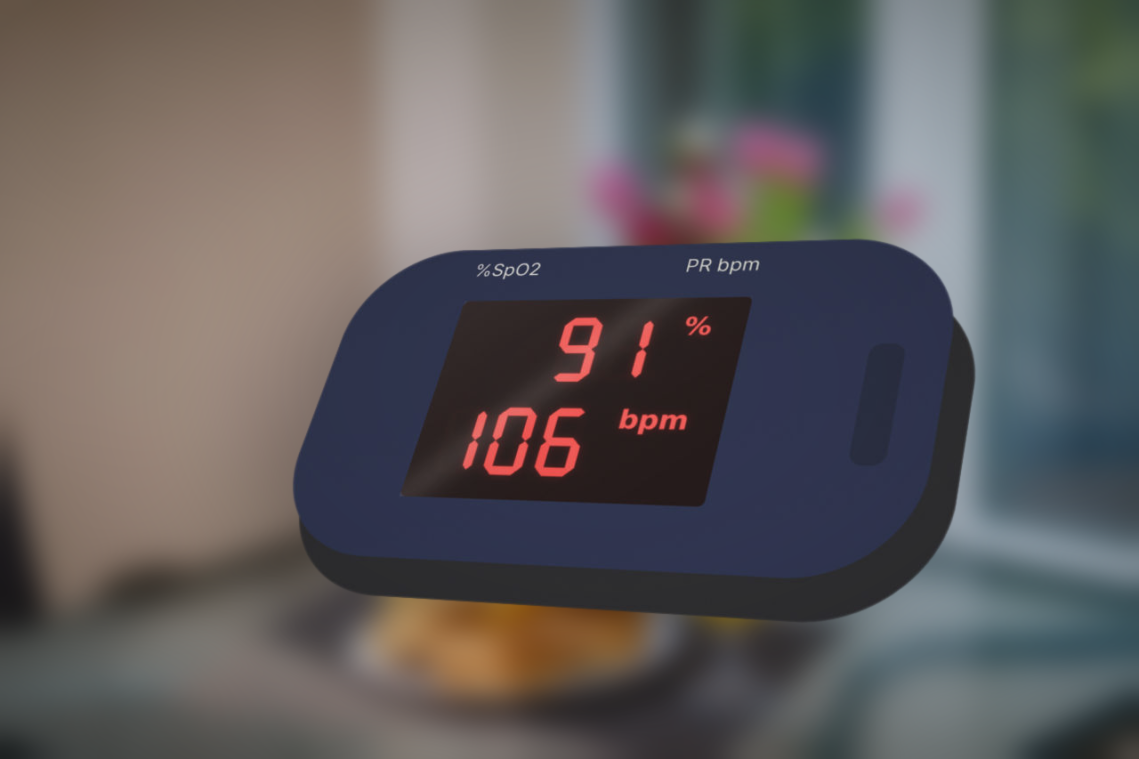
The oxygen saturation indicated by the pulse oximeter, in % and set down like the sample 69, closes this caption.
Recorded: 91
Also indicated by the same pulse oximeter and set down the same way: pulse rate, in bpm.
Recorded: 106
